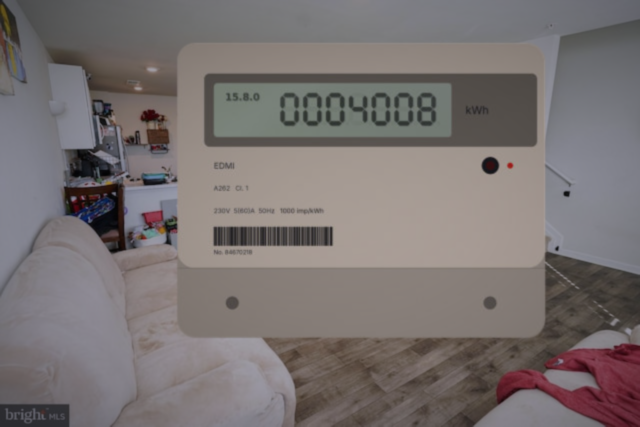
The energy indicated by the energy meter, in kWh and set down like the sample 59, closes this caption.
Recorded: 4008
